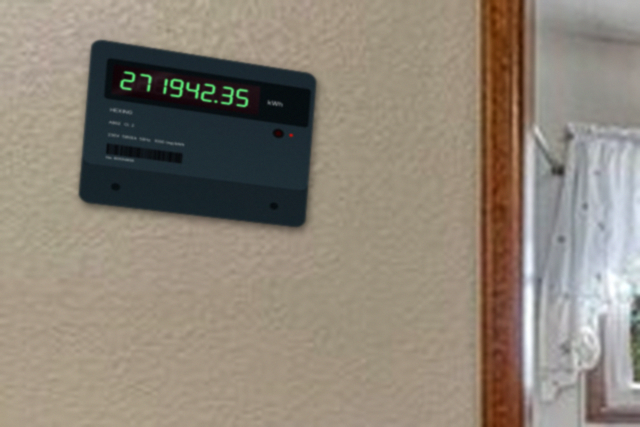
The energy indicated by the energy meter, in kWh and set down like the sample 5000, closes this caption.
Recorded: 271942.35
